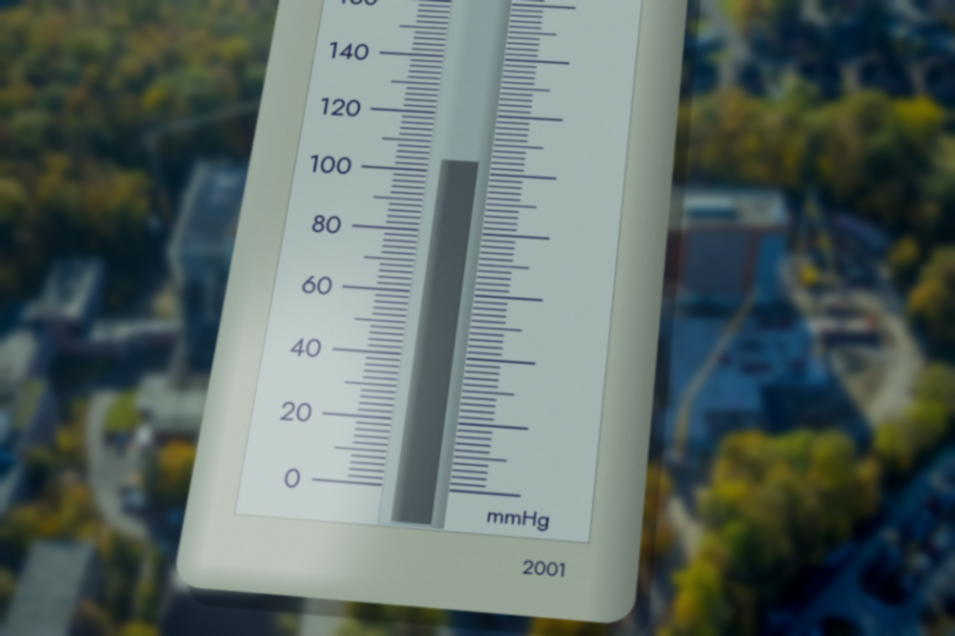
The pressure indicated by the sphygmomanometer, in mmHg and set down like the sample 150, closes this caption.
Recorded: 104
